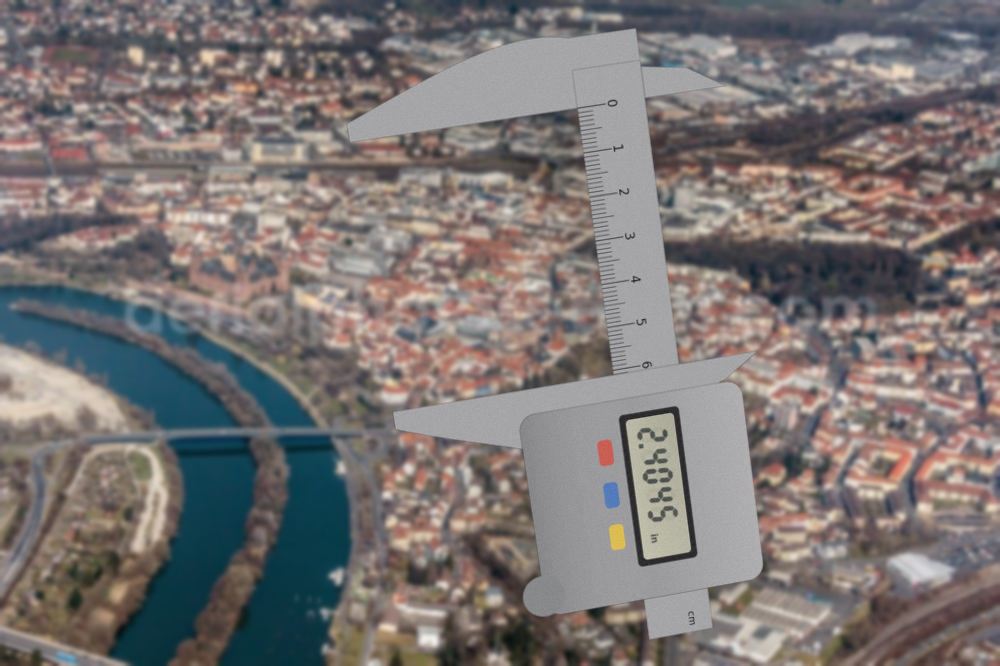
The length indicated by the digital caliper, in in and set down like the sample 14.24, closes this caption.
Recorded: 2.4045
